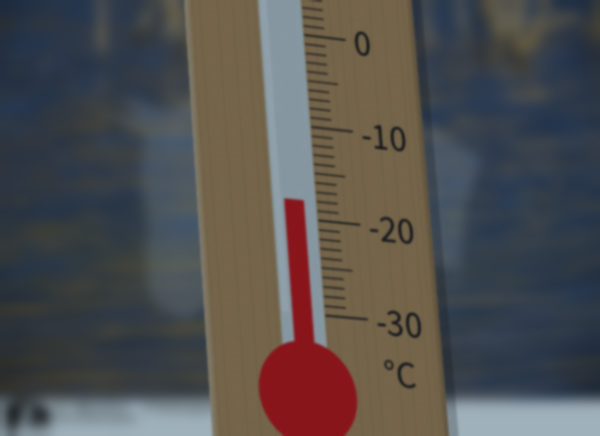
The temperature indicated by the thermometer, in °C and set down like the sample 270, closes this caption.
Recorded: -18
